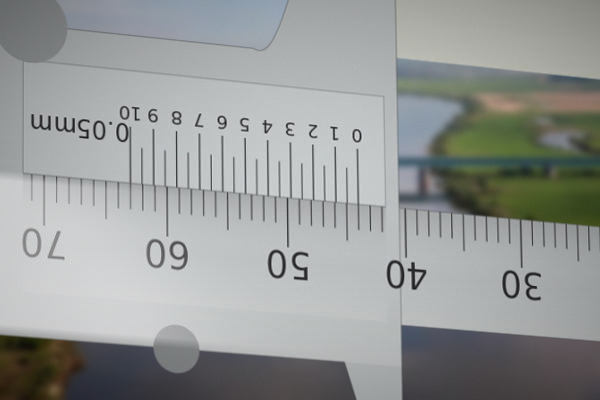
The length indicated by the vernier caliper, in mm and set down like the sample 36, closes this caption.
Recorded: 44.0
